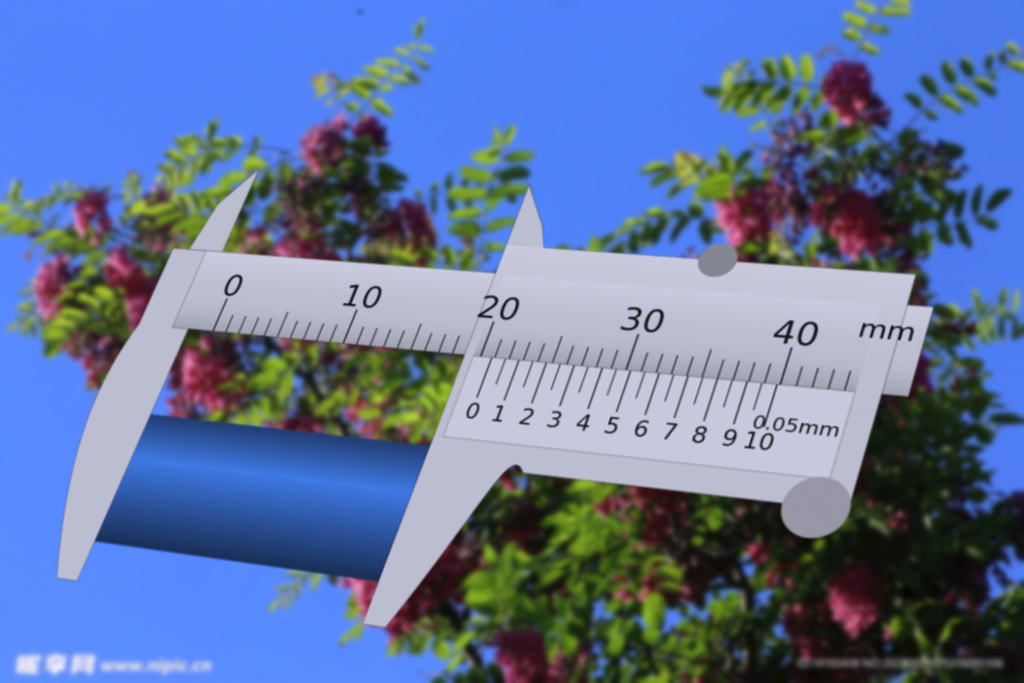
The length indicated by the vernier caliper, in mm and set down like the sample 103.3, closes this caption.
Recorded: 20.8
